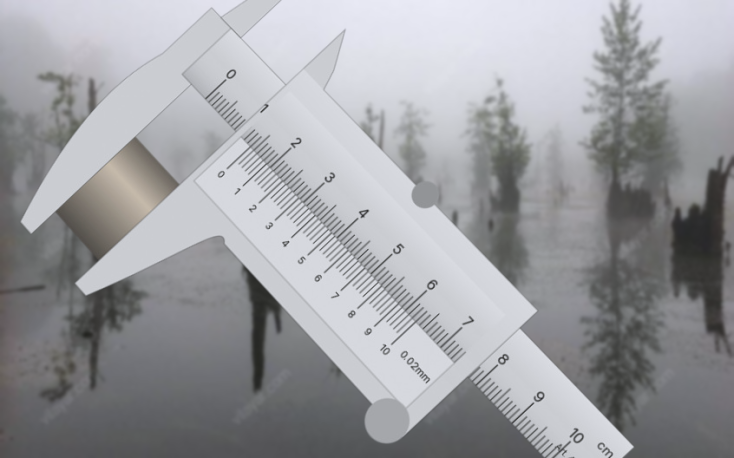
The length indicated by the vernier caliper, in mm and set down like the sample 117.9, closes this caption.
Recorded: 14.0
